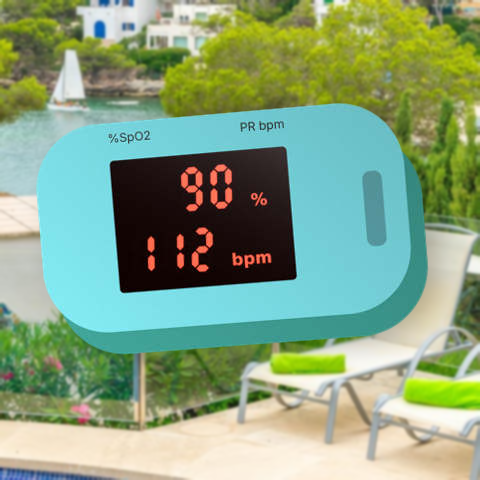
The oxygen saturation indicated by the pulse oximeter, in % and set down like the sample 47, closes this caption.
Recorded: 90
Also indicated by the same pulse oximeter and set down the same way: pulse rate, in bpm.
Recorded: 112
